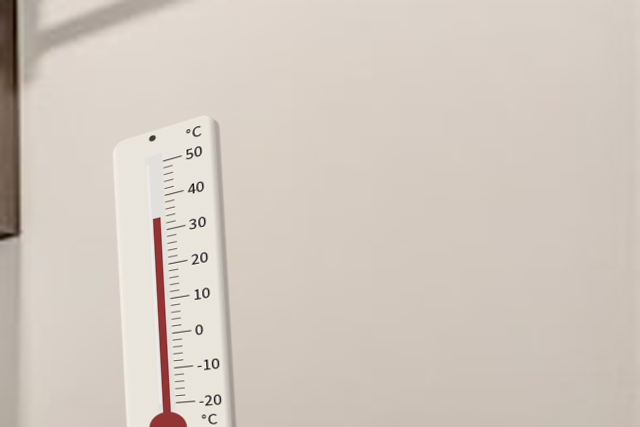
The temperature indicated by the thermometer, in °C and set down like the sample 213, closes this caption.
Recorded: 34
